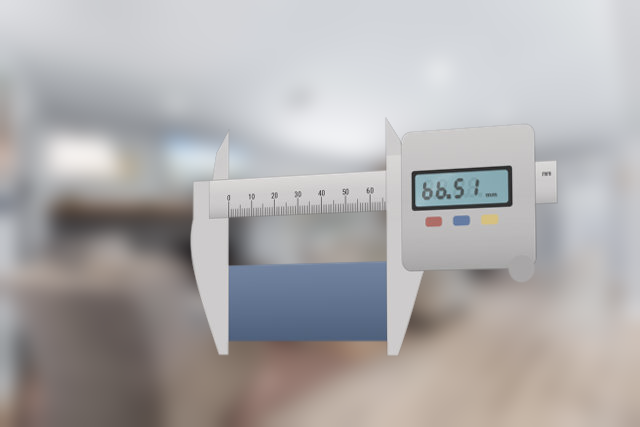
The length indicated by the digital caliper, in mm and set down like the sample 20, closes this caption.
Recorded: 66.51
